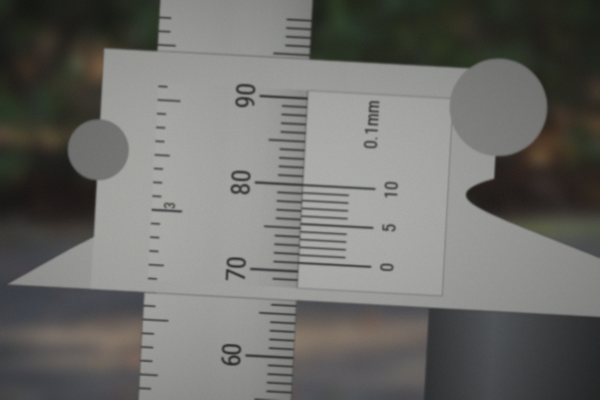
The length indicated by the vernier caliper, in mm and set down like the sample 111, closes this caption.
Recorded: 71.0
